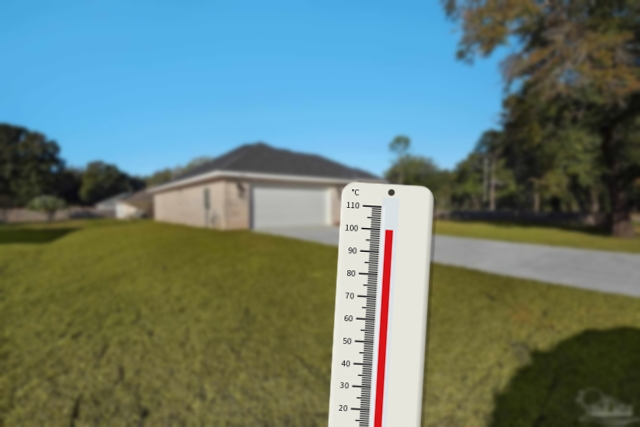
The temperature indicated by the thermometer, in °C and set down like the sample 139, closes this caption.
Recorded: 100
